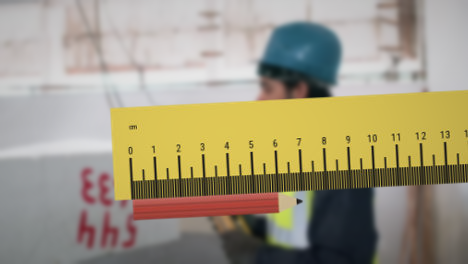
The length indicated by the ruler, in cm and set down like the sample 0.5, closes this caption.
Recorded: 7
